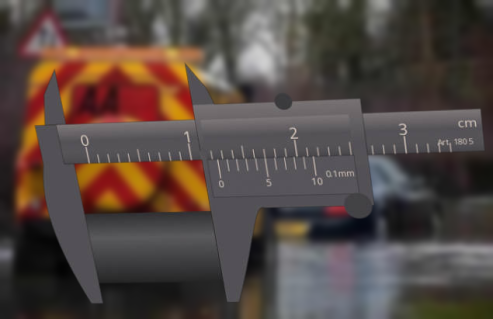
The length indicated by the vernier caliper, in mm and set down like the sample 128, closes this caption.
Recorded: 12.5
